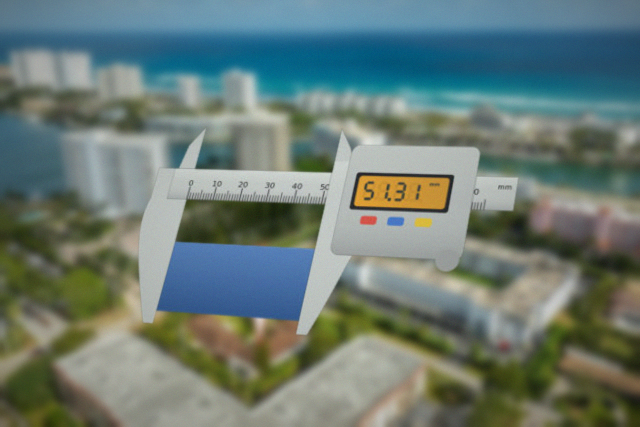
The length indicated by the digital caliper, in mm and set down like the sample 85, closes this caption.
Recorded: 51.31
